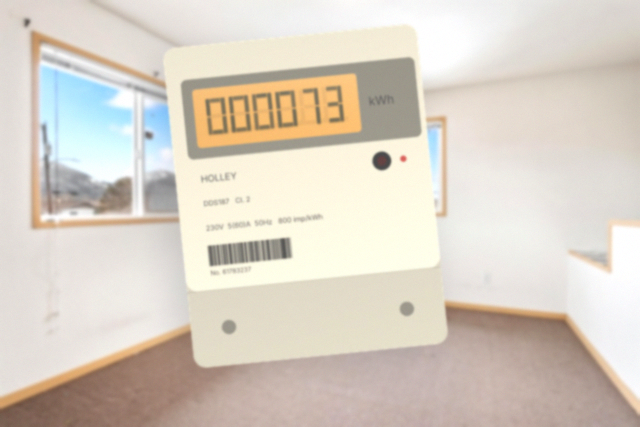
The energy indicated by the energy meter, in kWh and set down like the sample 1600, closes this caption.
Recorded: 73
